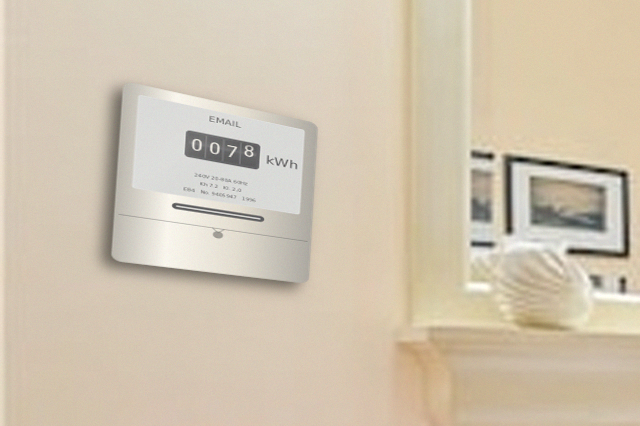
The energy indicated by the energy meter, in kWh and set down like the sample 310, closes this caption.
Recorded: 78
